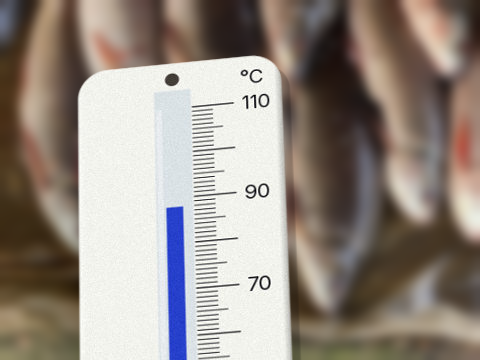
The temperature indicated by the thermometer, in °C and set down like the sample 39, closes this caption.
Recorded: 88
